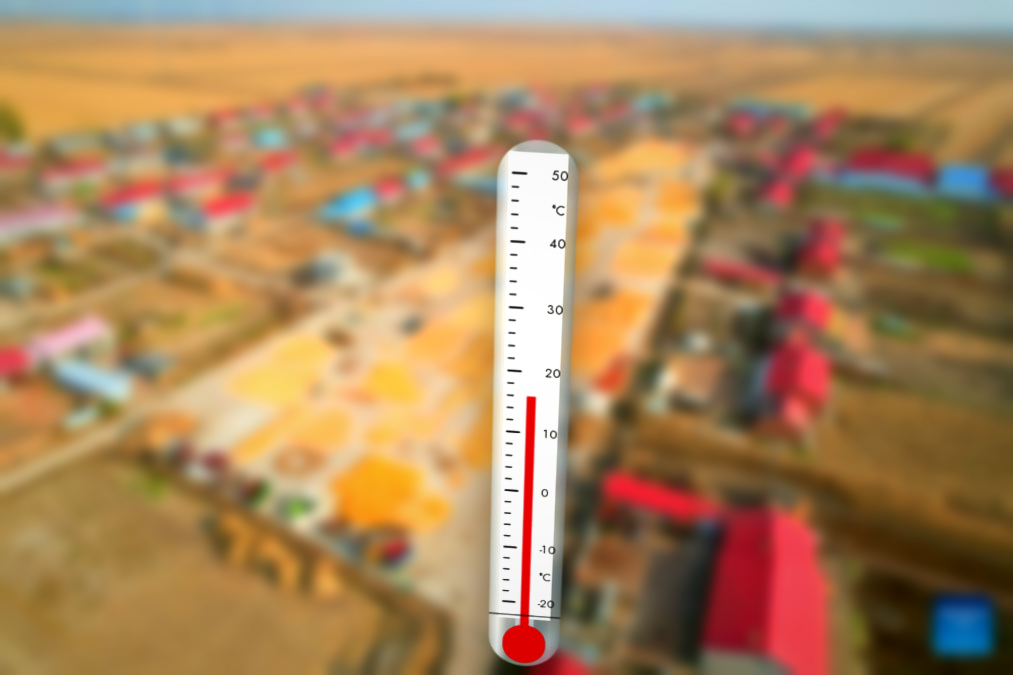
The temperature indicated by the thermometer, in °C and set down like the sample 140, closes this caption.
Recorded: 16
